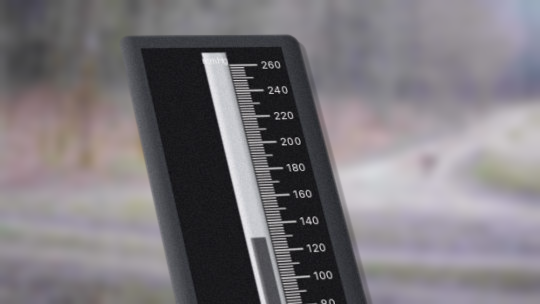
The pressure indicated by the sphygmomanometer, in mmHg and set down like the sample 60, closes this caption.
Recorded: 130
